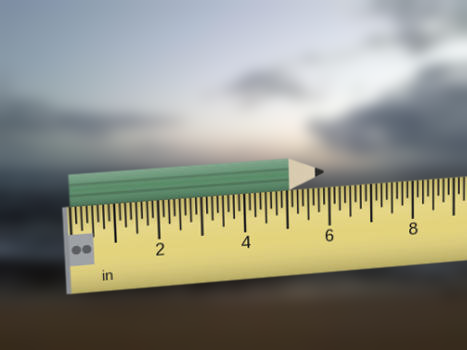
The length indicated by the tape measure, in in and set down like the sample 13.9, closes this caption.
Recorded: 5.875
